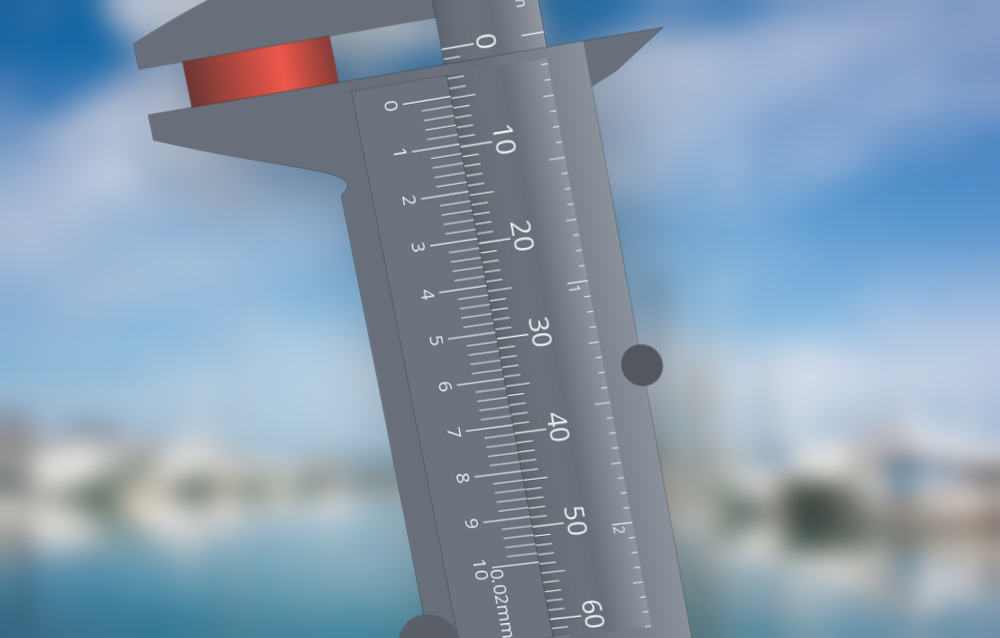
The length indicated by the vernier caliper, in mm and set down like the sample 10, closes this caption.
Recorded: 4.8
